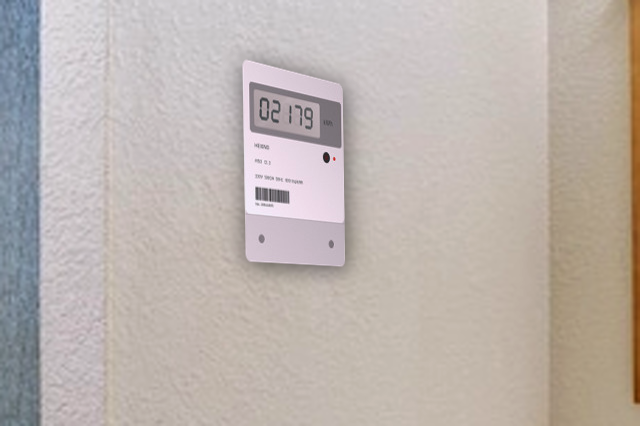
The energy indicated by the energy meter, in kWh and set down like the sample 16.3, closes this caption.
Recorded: 2179
